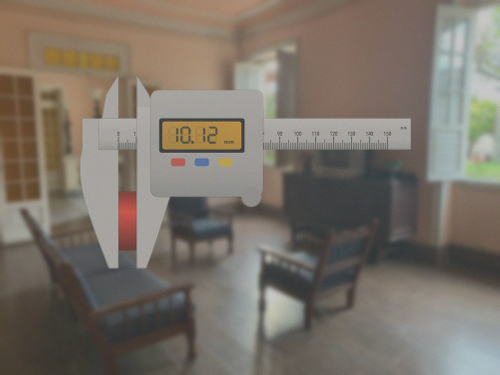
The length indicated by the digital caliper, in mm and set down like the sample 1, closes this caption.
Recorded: 10.12
